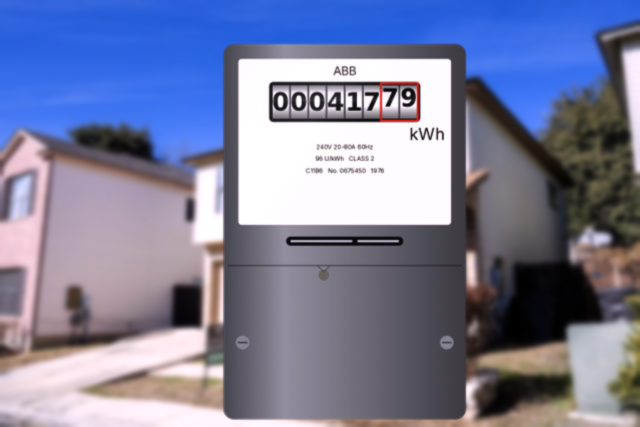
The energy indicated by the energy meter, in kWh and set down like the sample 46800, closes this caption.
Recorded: 417.79
